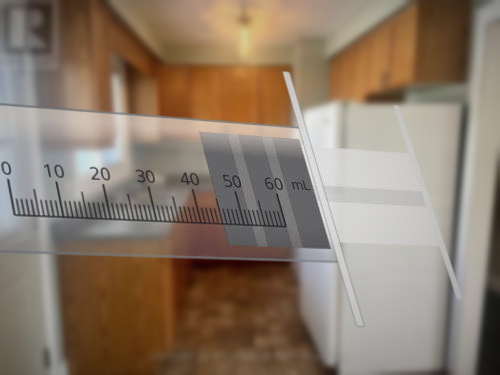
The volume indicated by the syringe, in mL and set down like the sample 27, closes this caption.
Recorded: 45
